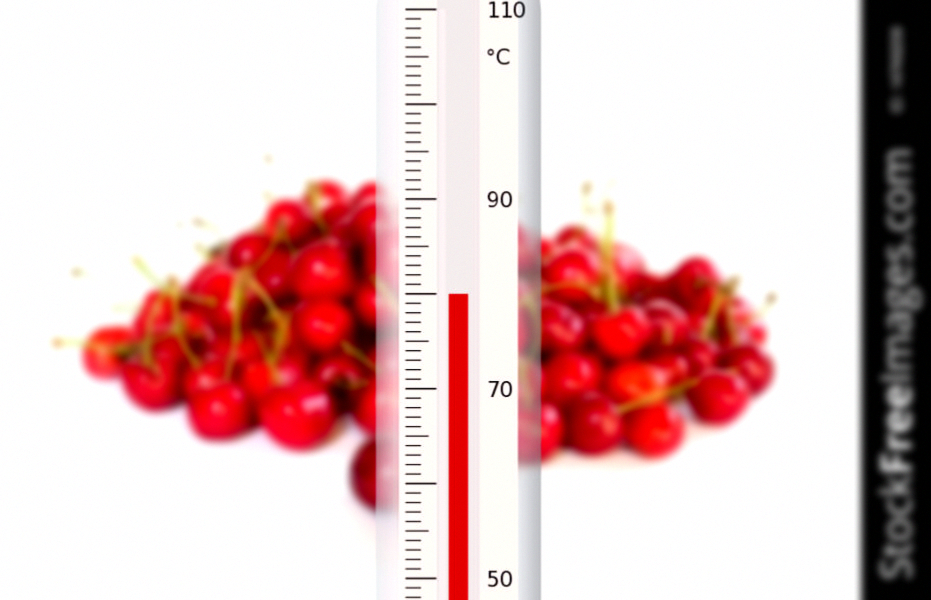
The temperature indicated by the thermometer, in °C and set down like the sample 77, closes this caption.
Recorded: 80
